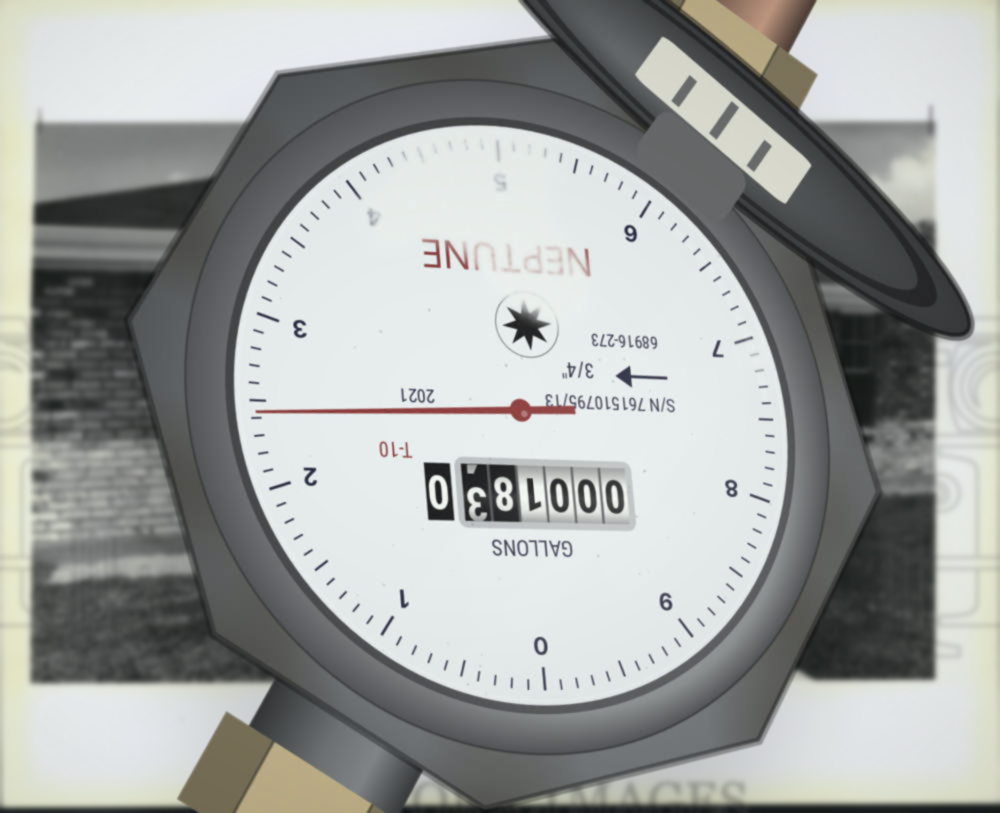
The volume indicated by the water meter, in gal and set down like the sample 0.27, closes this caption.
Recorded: 1832.4
